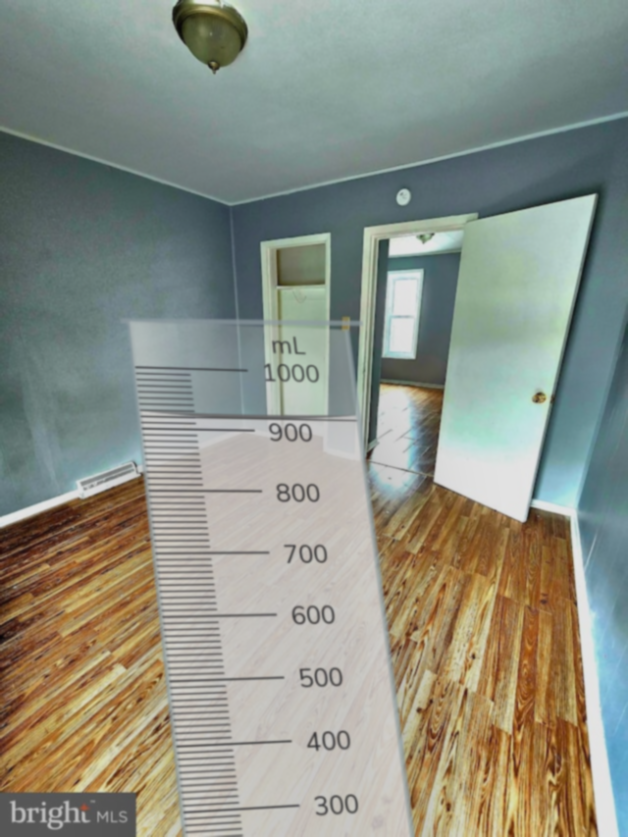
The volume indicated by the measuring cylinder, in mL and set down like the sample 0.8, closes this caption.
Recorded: 920
